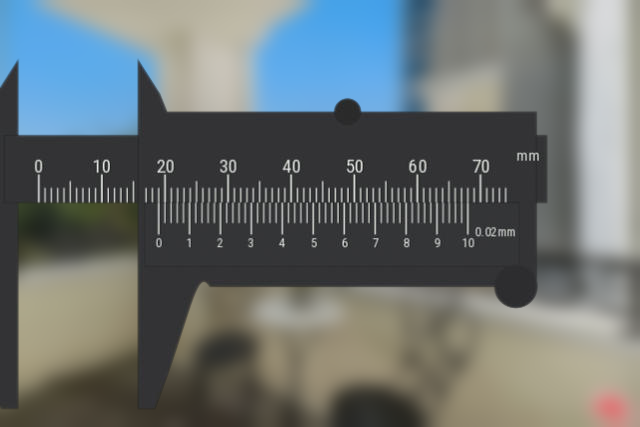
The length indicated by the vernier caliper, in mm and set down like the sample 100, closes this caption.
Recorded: 19.0
